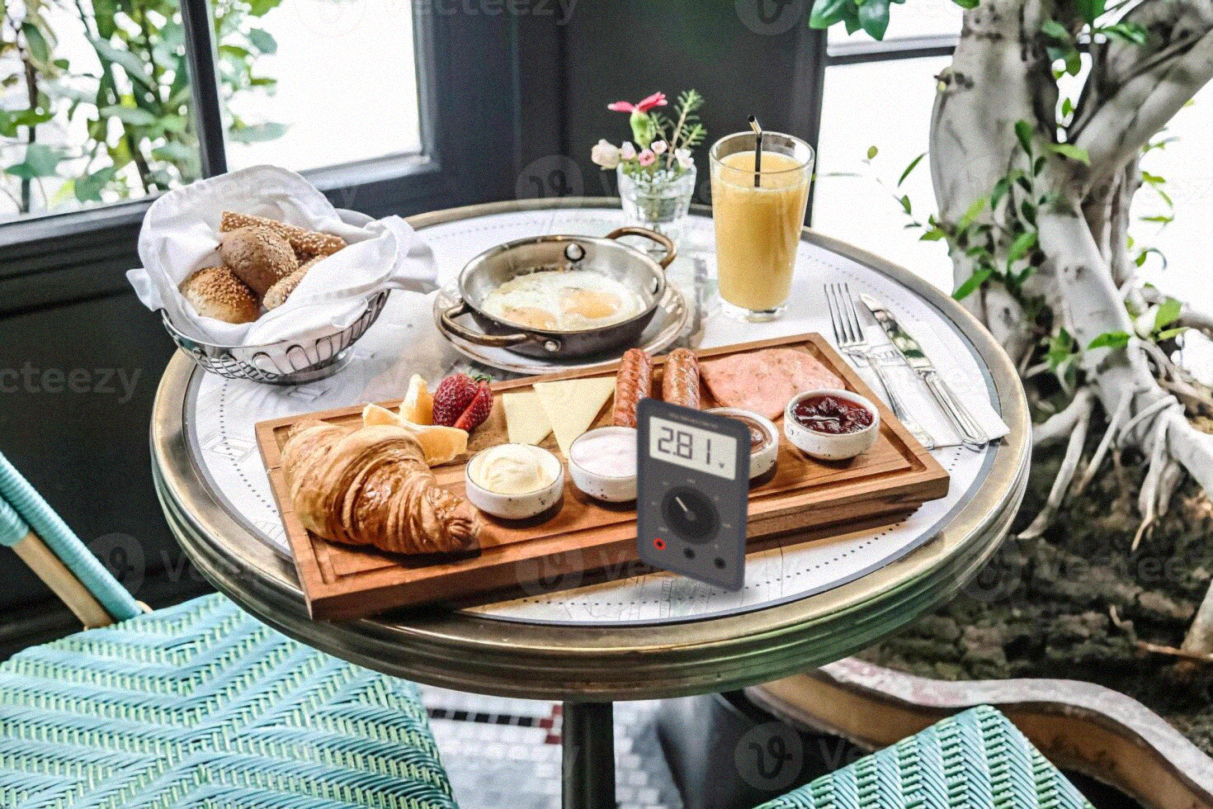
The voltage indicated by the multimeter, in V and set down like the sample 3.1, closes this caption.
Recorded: 2.81
